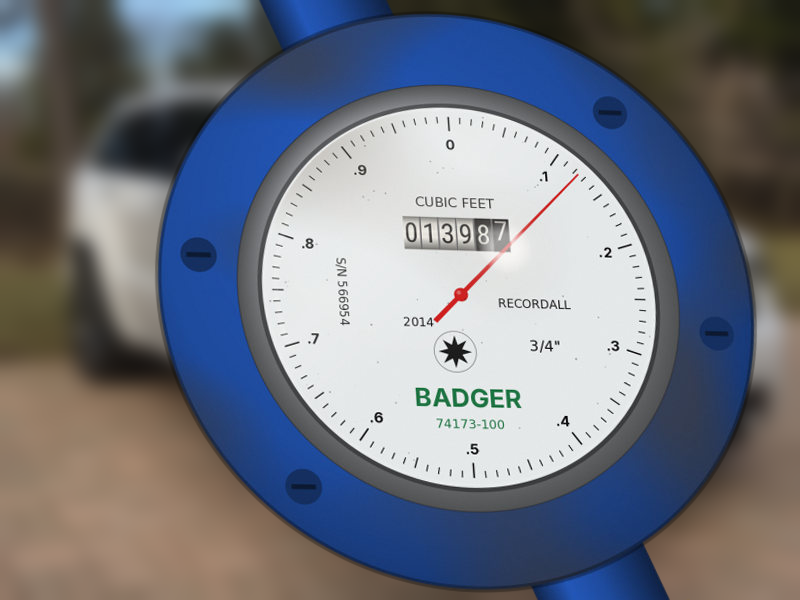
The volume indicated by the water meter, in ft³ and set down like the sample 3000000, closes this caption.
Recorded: 13987.12
